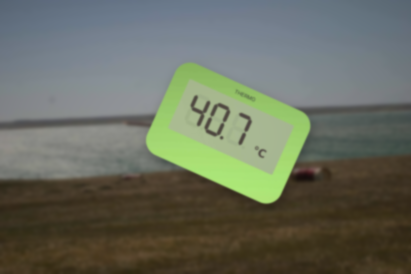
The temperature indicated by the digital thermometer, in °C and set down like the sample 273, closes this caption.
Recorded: 40.7
